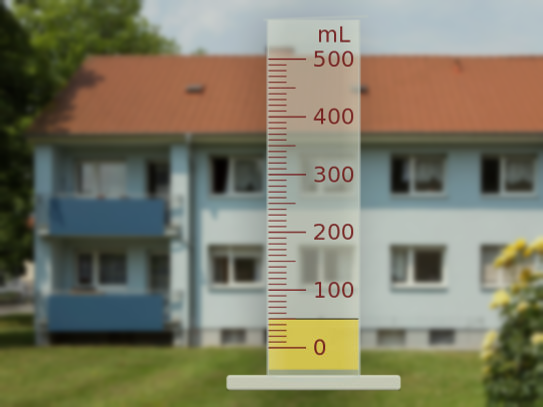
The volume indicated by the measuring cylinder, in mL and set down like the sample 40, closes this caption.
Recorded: 50
